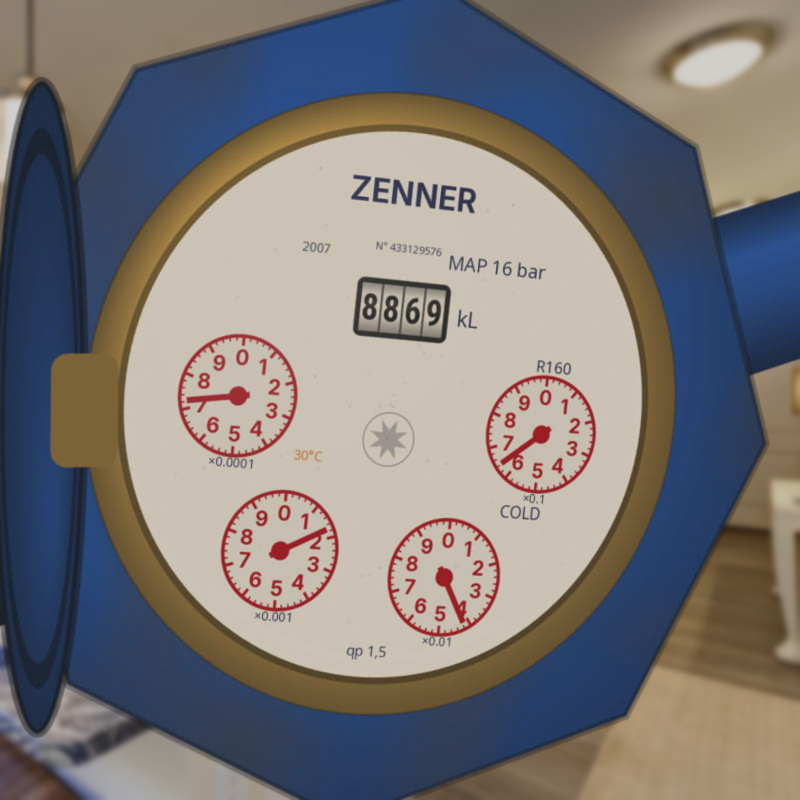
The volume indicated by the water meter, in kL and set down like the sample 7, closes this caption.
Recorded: 8869.6417
